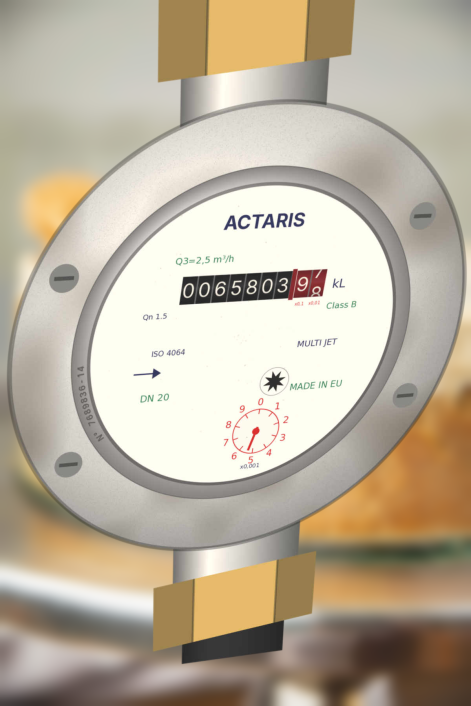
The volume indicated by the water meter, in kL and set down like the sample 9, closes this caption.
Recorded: 65803.975
